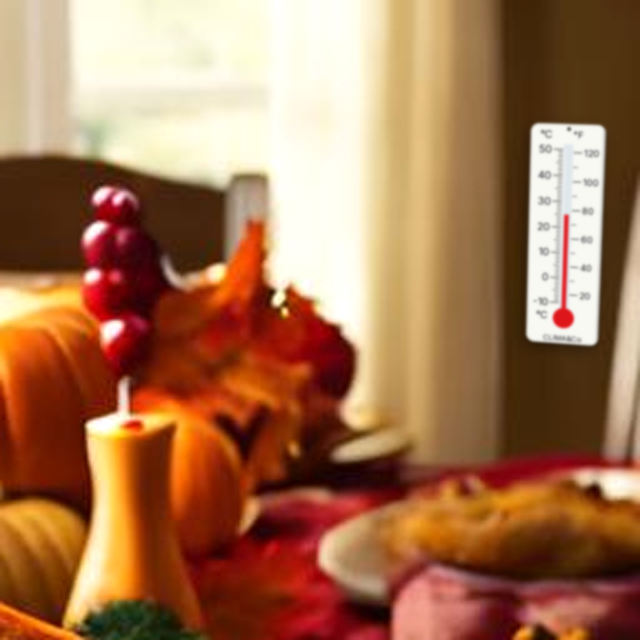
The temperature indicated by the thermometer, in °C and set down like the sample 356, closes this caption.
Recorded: 25
